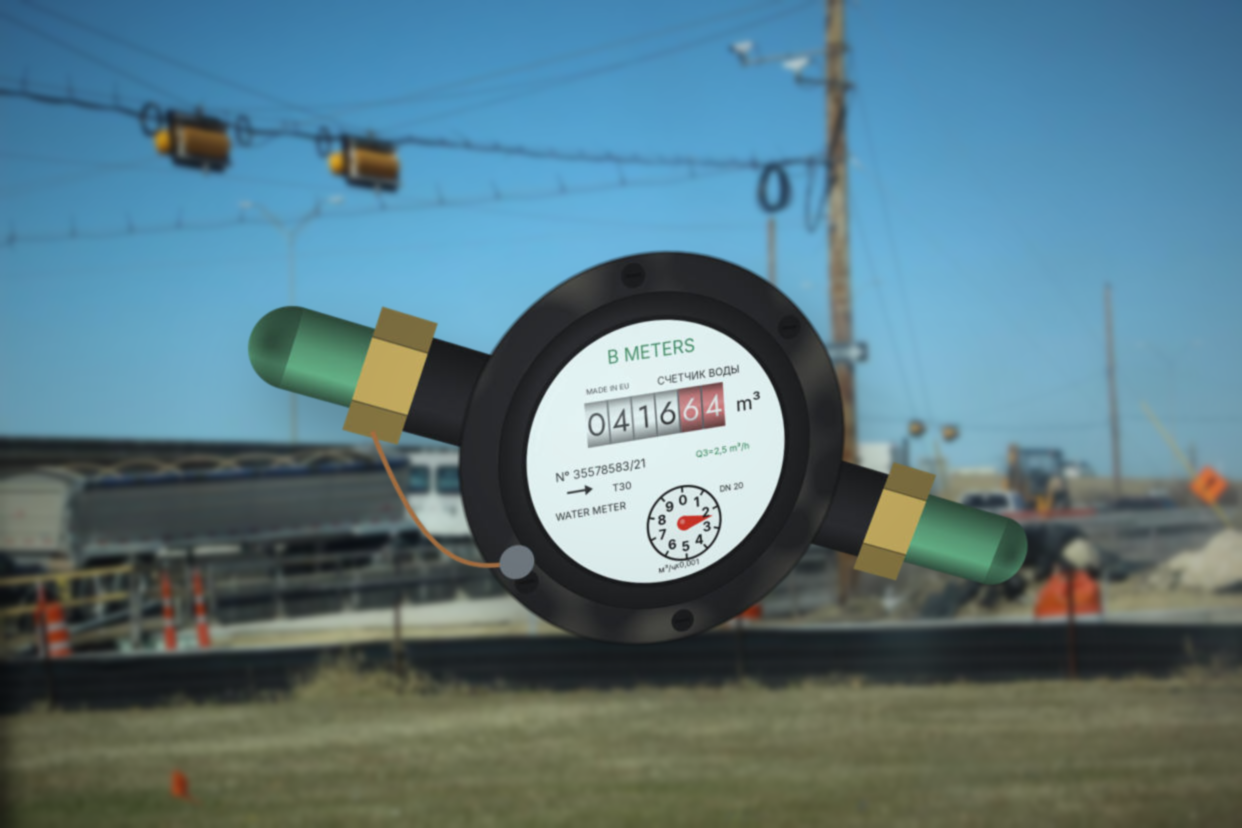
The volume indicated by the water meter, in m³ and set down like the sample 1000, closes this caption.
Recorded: 416.642
